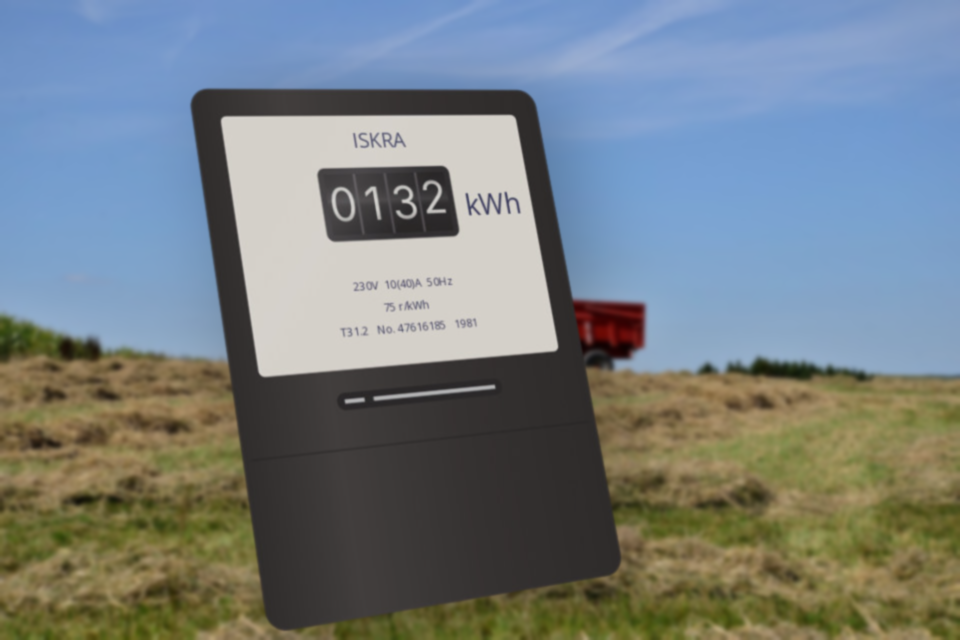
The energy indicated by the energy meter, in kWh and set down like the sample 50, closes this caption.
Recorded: 132
